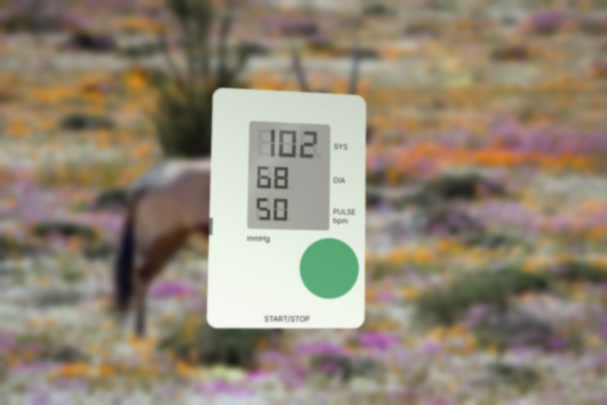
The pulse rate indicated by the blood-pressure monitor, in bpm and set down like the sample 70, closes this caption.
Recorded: 50
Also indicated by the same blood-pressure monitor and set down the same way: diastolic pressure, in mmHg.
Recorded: 68
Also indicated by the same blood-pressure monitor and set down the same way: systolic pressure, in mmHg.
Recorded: 102
